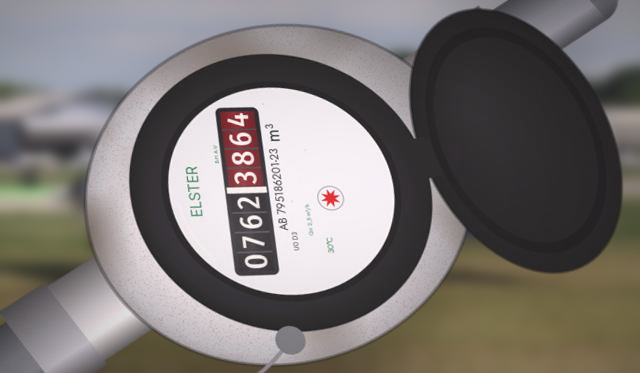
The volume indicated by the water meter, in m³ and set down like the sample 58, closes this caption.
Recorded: 762.3864
